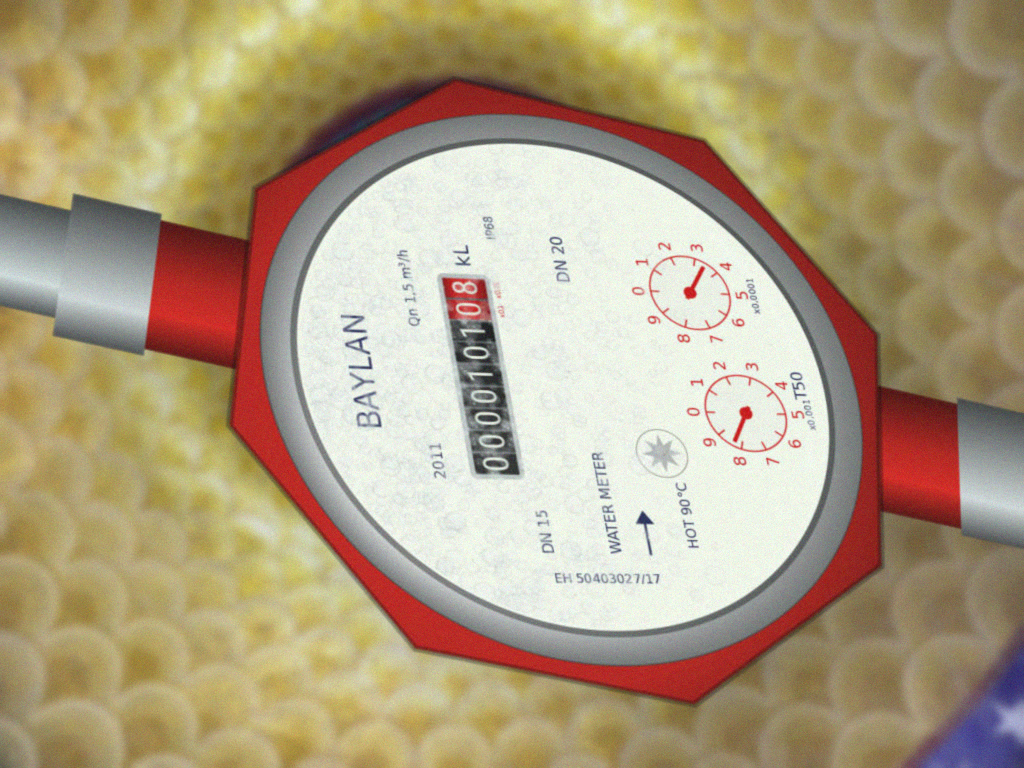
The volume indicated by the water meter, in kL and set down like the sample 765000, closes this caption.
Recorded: 101.0883
